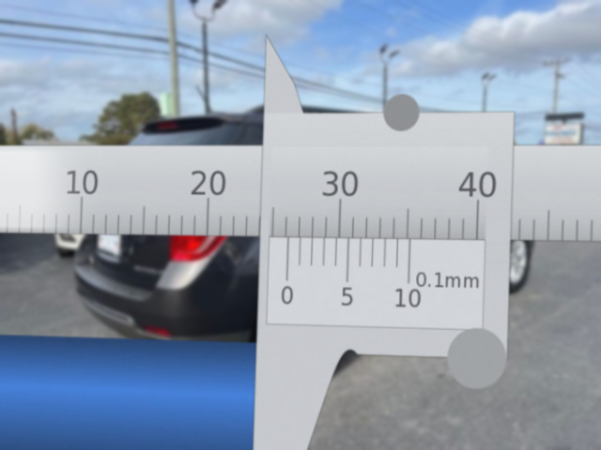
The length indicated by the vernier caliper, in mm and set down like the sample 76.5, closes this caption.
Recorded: 26.2
